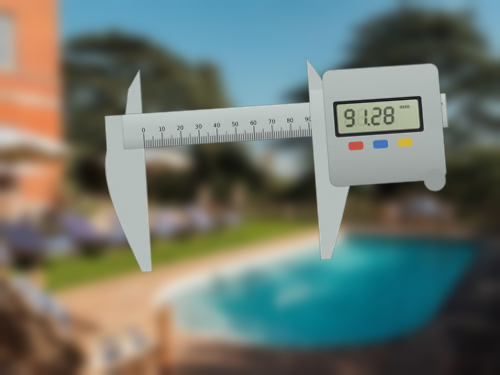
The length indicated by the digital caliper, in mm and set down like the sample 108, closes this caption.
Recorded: 91.28
